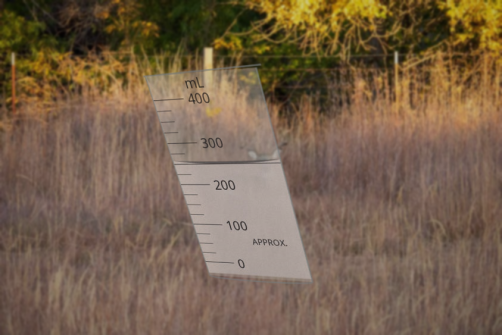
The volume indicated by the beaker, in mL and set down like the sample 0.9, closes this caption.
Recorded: 250
